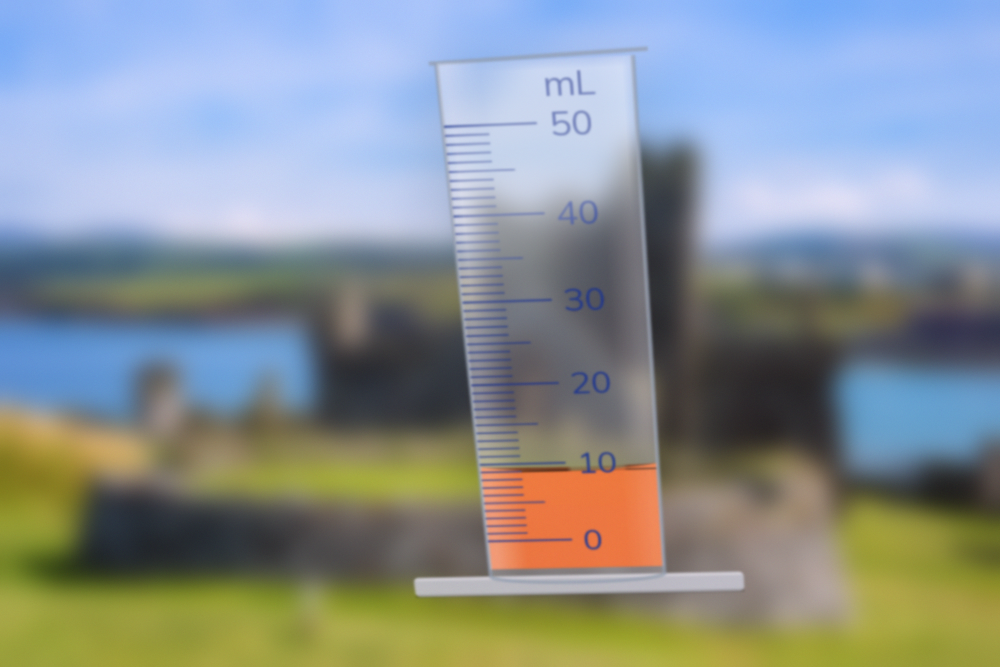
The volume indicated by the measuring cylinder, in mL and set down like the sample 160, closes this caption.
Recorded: 9
